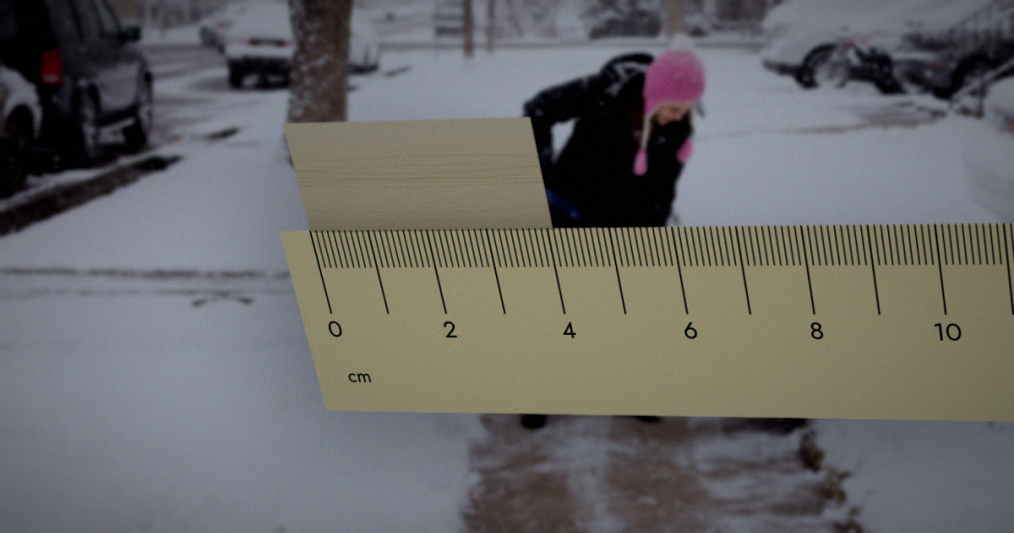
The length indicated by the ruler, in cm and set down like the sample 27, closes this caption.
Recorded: 4.1
